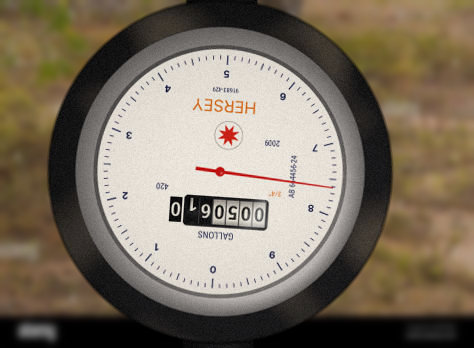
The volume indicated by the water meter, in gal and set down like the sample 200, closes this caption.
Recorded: 50607.6
